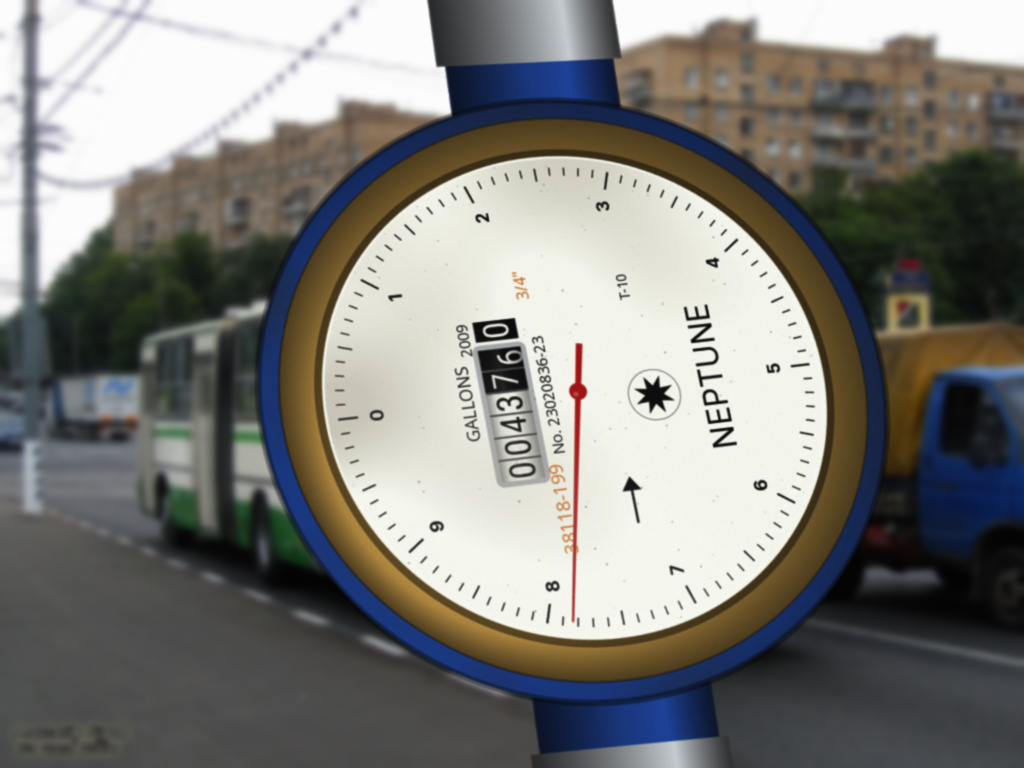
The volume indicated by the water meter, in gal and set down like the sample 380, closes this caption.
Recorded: 43757.8
